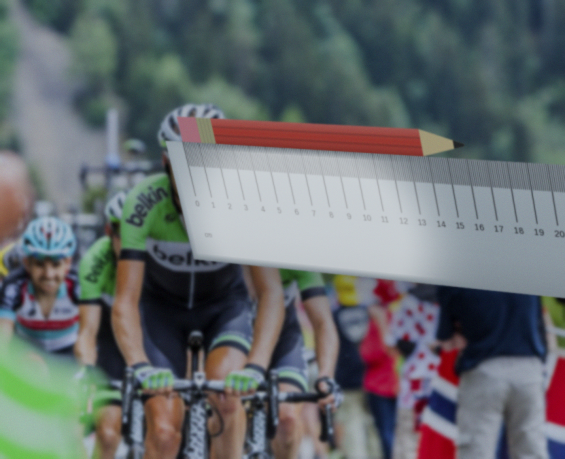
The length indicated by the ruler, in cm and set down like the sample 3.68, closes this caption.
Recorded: 16
